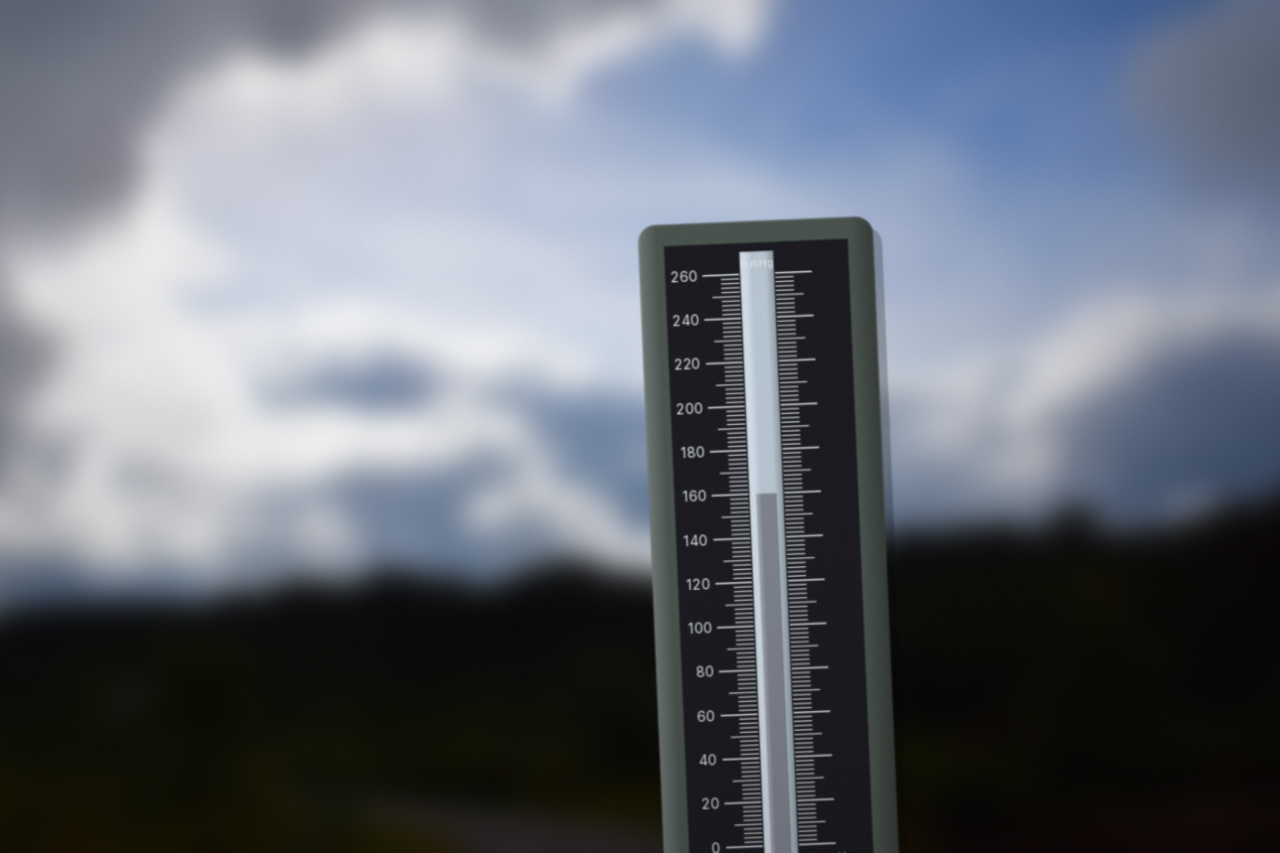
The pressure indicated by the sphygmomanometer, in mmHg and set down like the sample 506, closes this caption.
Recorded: 160
